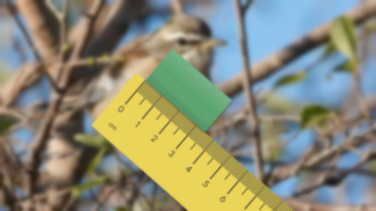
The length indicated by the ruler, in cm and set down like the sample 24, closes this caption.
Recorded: 3.5
